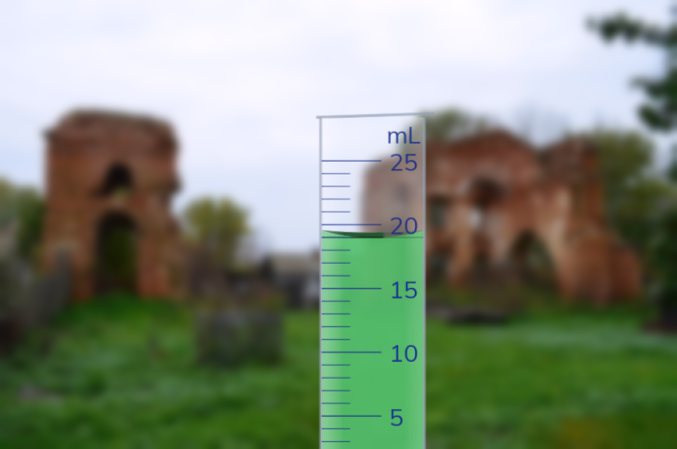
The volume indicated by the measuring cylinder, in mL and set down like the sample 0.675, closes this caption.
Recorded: 19
